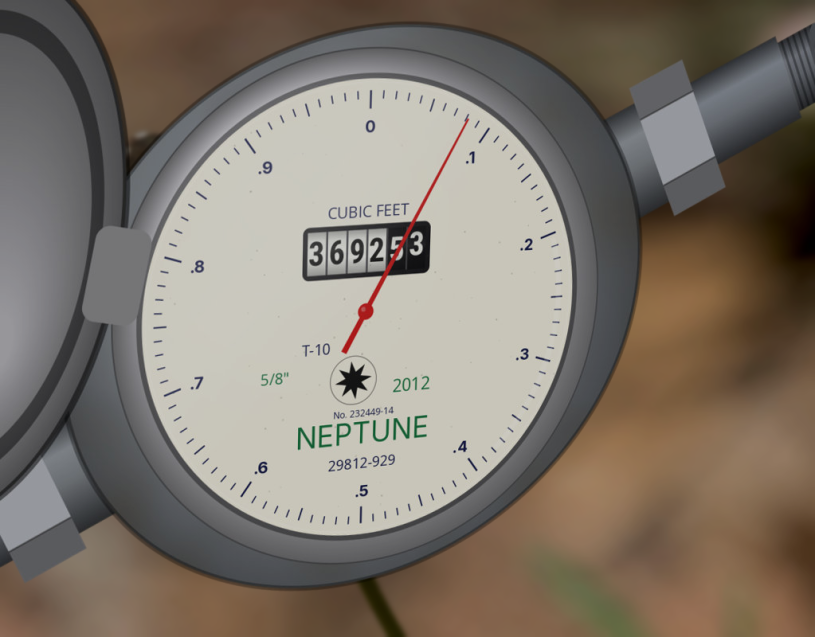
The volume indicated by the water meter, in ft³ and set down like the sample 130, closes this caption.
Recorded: 369253.08
